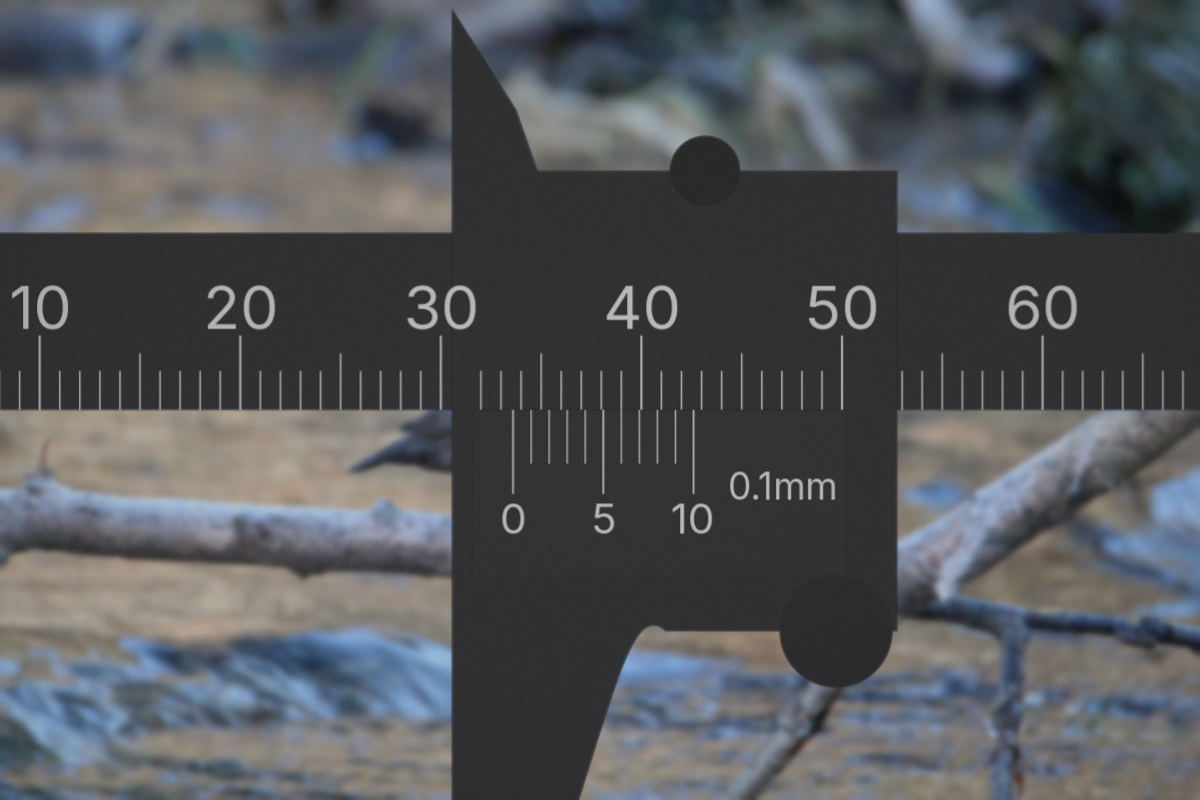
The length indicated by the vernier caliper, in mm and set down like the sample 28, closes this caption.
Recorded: 33.6
